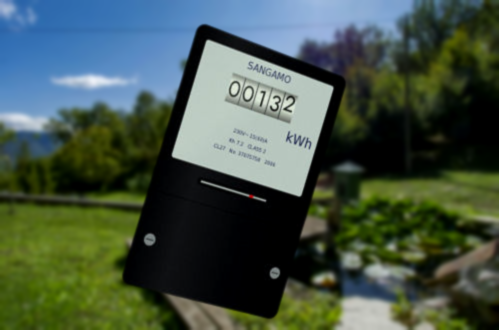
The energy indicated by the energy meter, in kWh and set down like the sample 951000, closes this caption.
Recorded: 132
